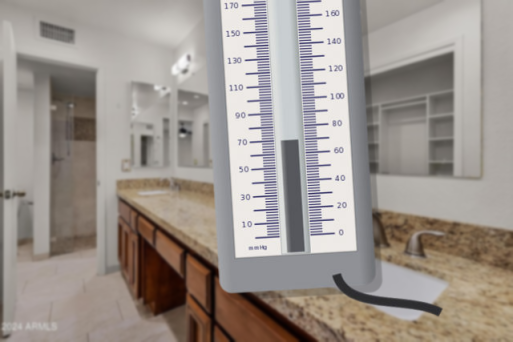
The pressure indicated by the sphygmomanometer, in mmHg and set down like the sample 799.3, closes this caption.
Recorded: 70
